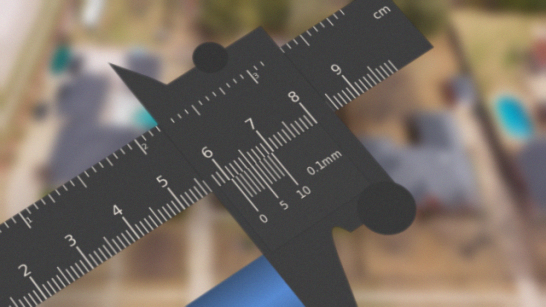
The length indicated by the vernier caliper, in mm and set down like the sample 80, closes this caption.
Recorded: 60.5
